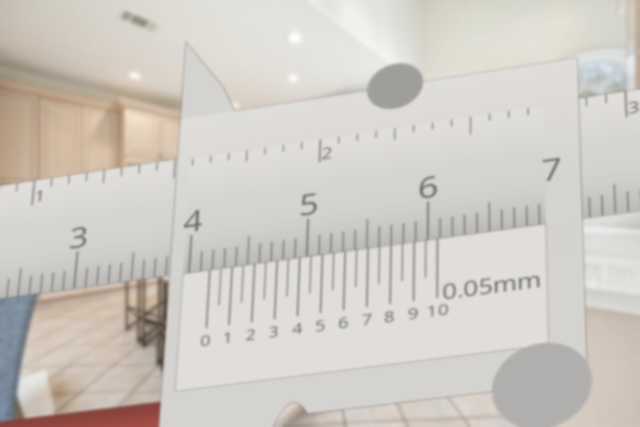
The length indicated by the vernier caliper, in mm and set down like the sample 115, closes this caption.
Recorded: 41.8
